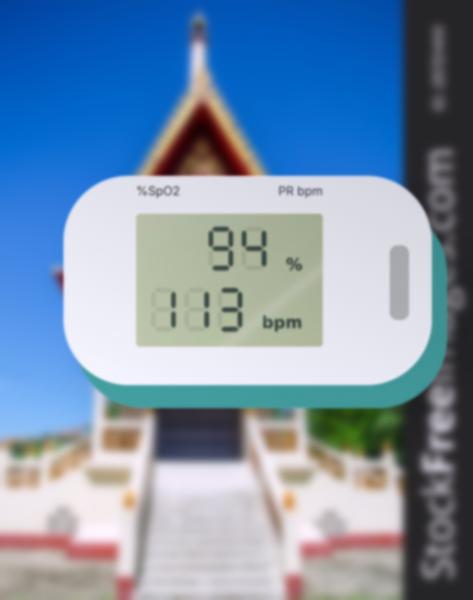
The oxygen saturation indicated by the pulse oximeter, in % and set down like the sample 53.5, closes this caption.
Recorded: 94
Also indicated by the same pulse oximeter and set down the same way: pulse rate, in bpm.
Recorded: 113
